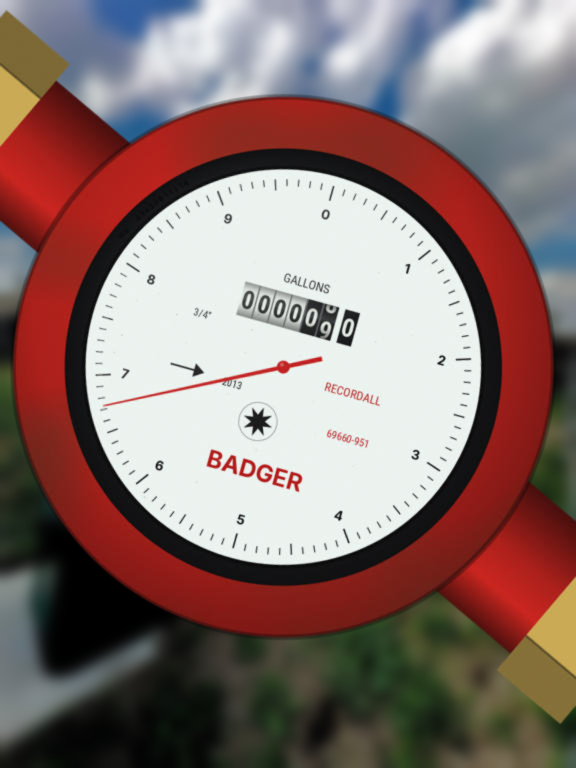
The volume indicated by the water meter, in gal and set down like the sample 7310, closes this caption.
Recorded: 86.7
